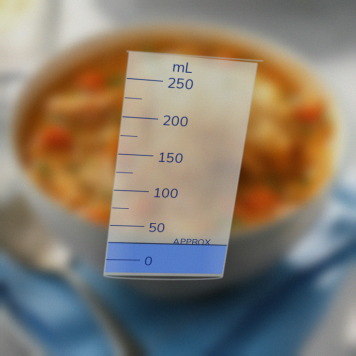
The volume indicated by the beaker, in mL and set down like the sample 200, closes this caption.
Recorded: 25
